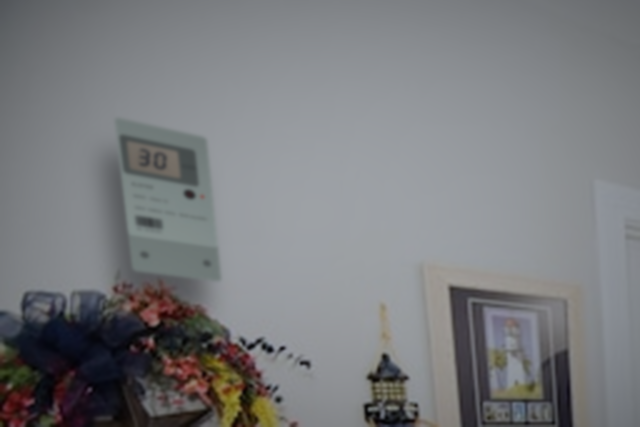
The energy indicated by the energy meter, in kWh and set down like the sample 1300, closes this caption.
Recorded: 30
